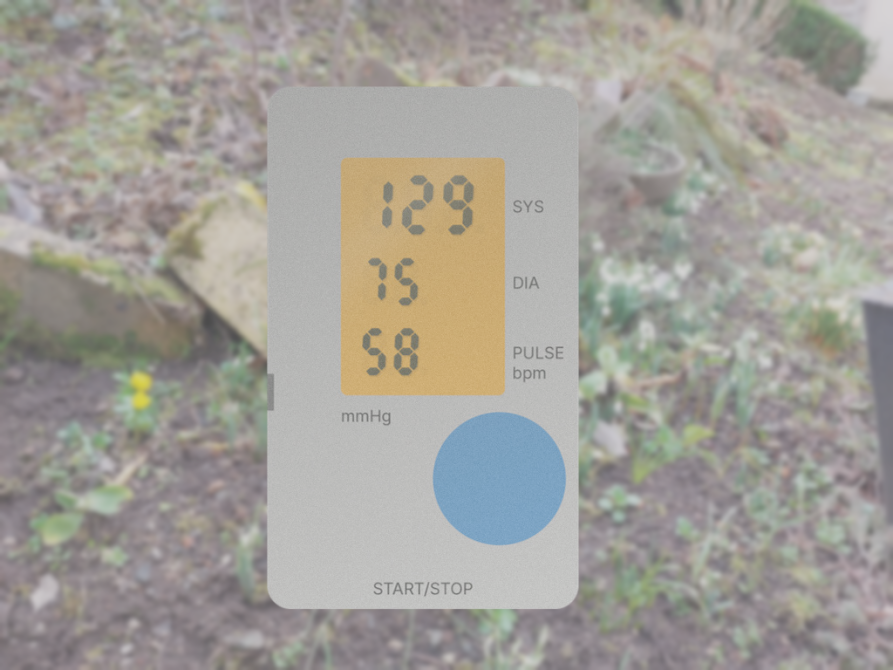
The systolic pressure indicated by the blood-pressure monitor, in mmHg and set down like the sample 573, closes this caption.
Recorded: 129
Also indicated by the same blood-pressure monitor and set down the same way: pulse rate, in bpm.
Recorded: 58
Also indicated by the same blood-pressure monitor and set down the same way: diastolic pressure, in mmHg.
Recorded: 75
